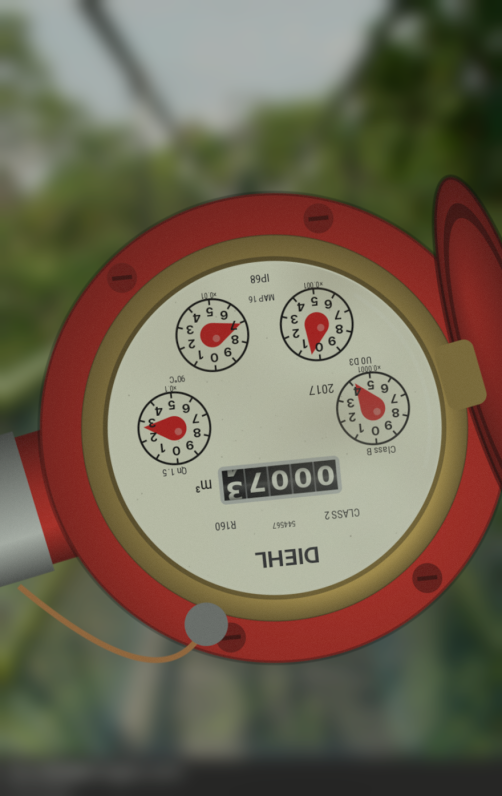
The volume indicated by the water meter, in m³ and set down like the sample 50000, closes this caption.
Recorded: 73.2704
